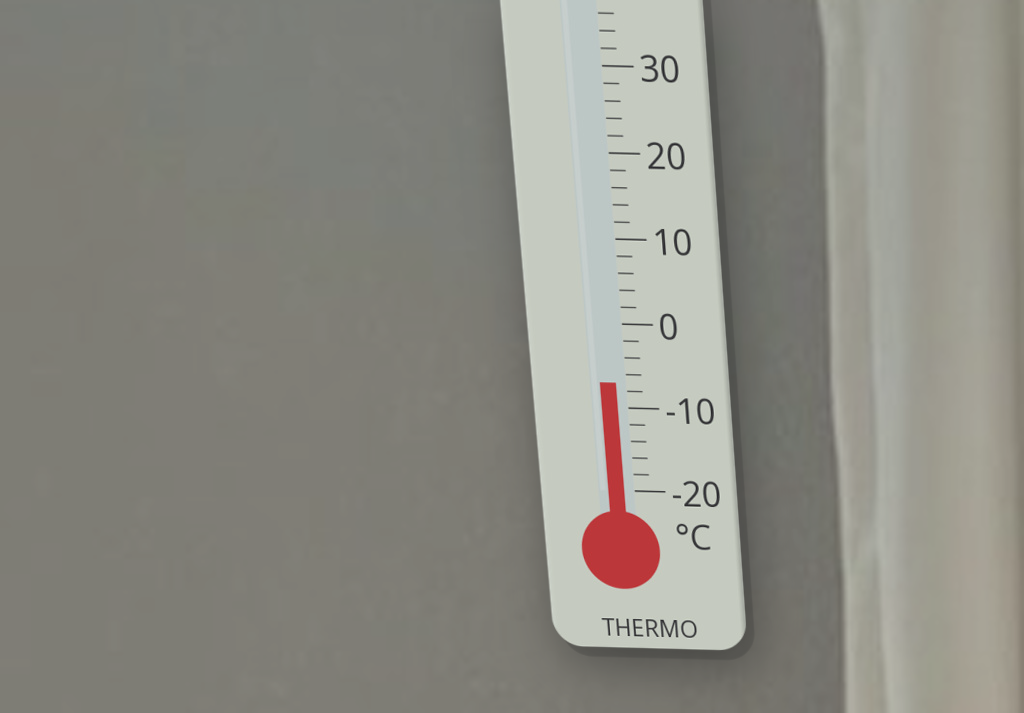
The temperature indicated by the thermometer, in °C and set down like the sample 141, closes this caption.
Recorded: -7
